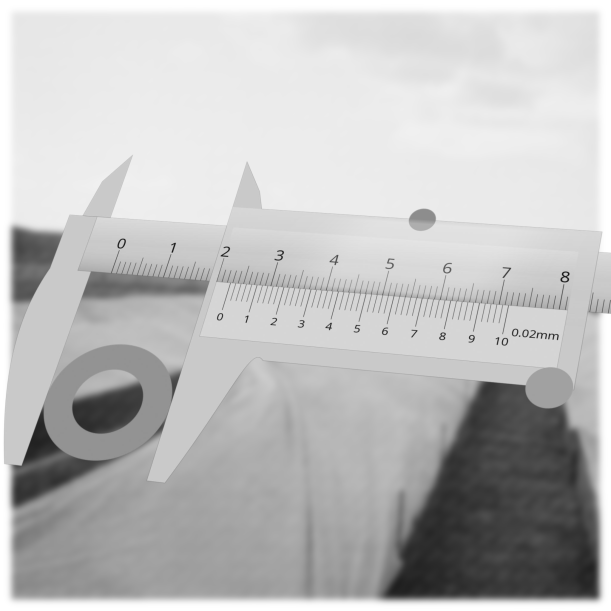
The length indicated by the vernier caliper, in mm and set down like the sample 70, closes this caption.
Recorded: 22.6
